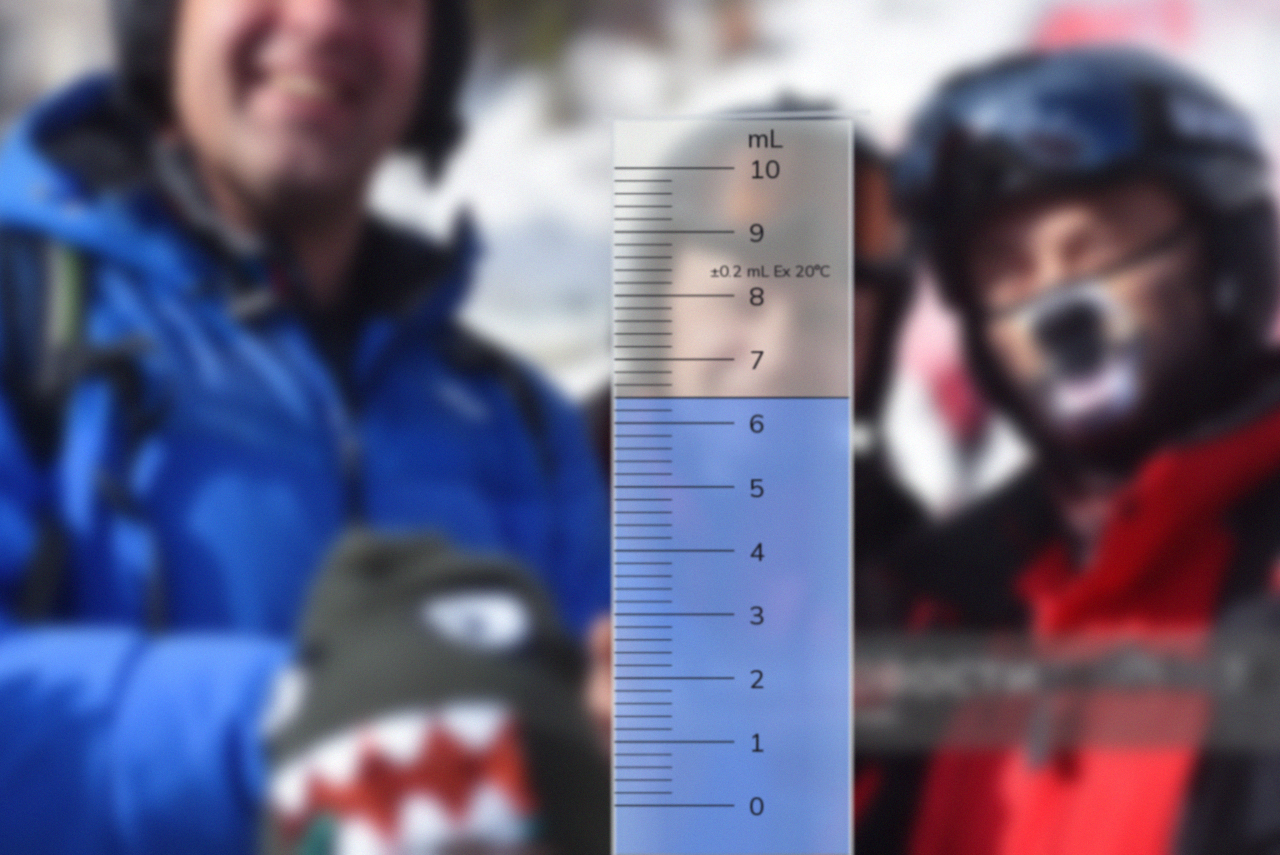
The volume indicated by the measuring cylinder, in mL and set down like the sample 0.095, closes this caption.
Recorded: 6.4
